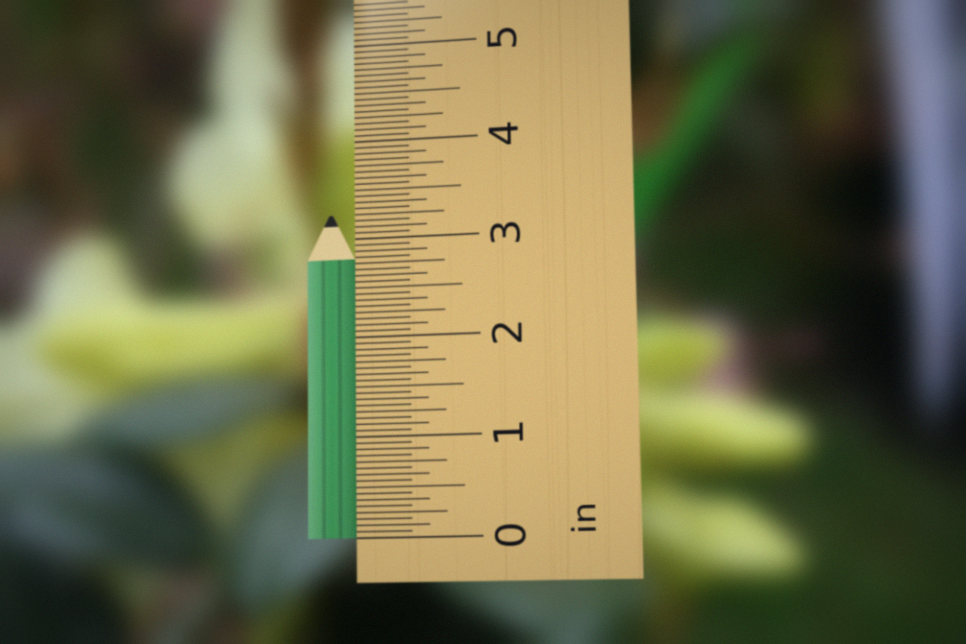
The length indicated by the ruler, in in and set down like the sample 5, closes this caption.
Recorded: 3.25
